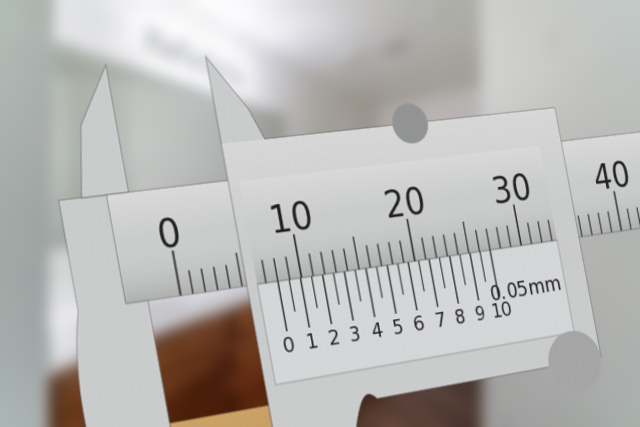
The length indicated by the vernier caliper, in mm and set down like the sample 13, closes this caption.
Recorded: 8.0
